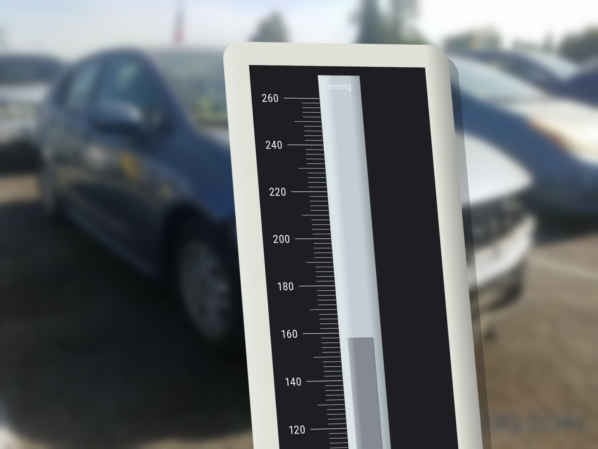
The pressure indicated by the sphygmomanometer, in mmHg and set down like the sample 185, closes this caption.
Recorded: 158
